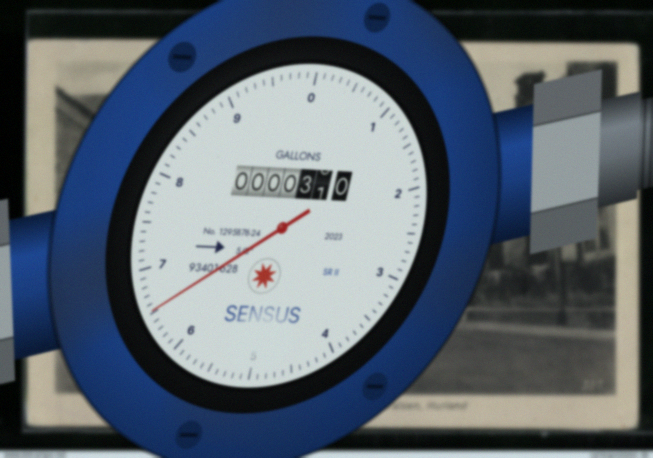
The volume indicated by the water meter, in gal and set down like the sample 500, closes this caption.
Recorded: 306.5
